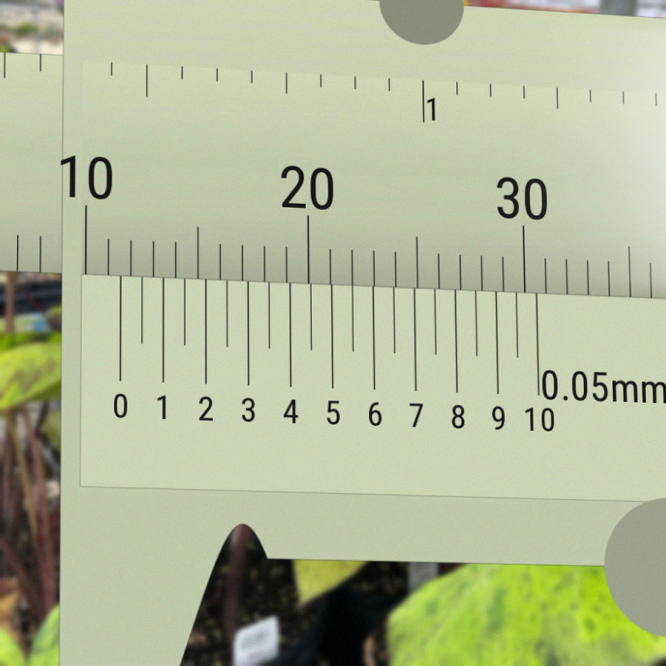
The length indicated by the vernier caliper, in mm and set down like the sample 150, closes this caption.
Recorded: 11.55
